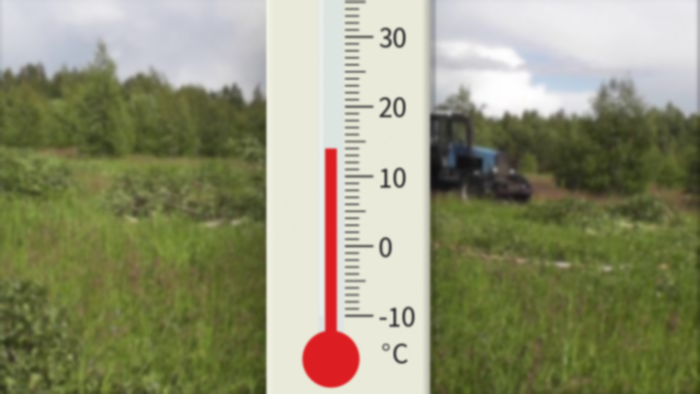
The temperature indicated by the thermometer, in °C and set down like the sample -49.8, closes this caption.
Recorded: 14
